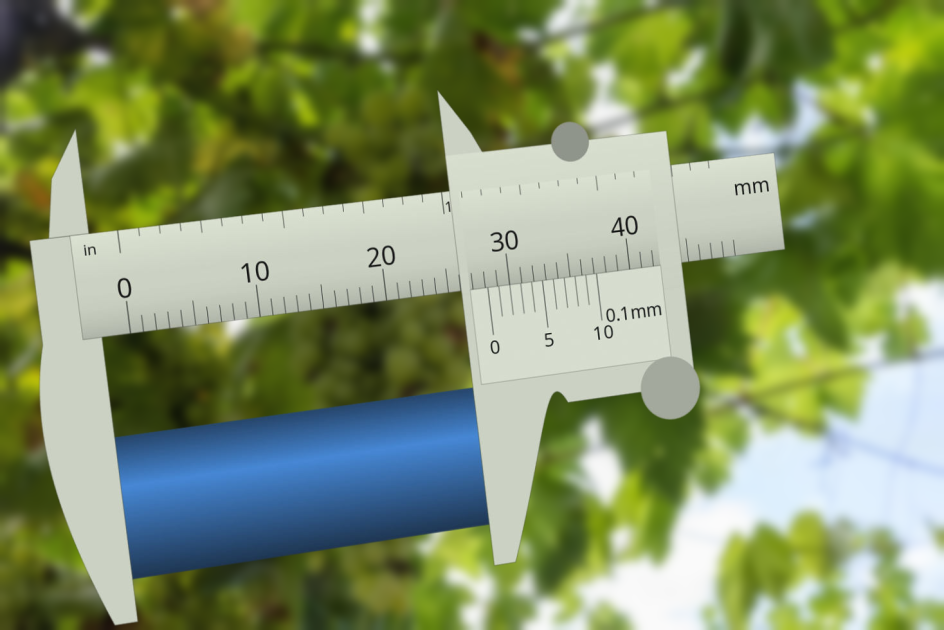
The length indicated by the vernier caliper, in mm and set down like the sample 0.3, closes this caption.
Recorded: 28.2
